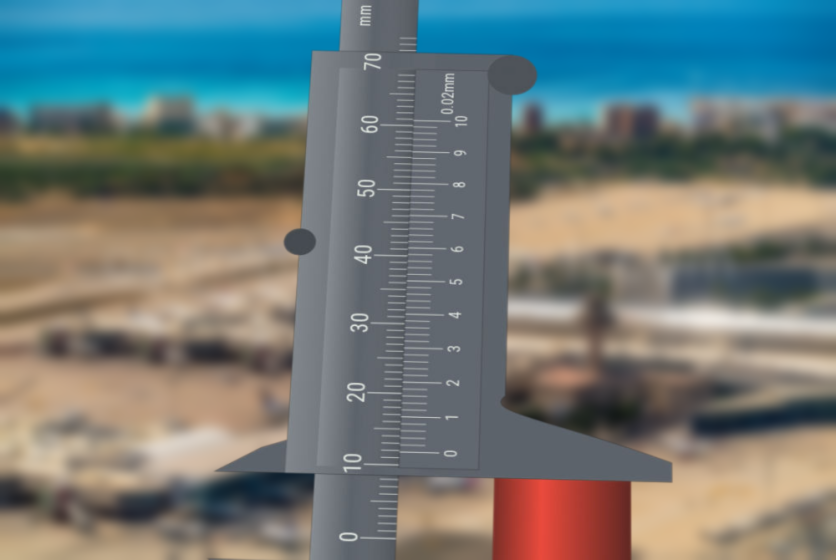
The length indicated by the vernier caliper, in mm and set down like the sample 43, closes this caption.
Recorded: 11.8
